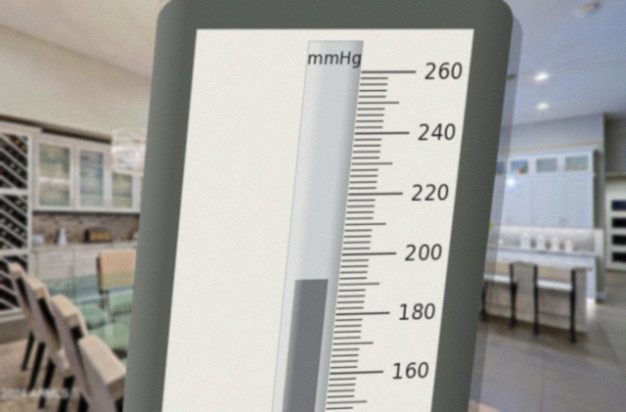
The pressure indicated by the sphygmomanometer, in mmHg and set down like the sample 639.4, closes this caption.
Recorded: 192
